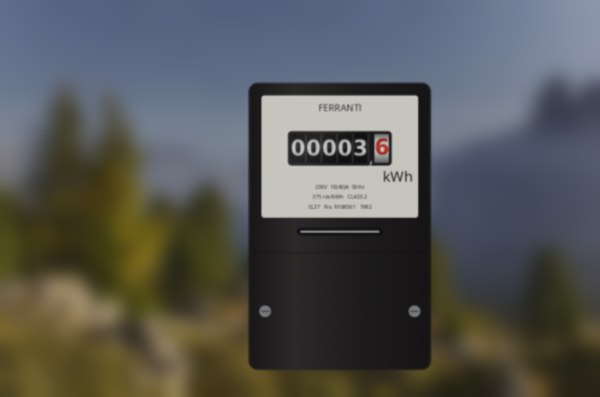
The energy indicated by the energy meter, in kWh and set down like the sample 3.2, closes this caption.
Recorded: 3.6
